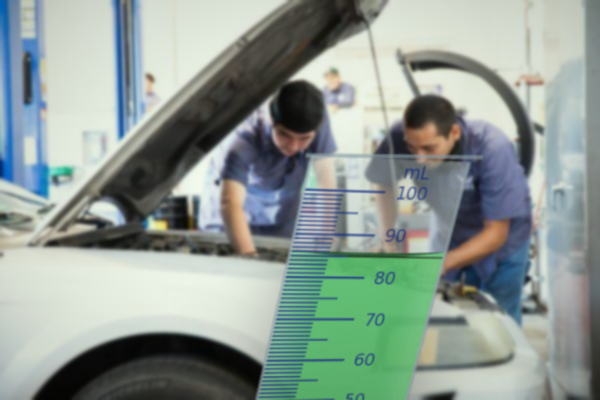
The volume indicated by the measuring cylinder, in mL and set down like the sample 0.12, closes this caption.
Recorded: 85
